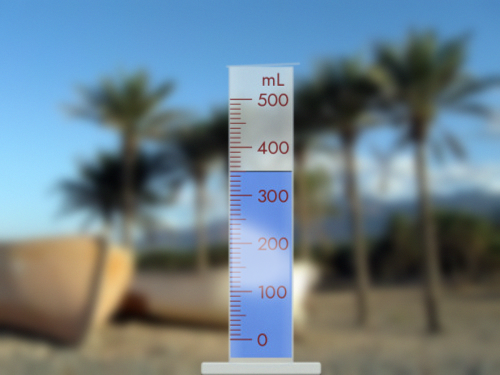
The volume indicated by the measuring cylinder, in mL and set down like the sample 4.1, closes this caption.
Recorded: 350
